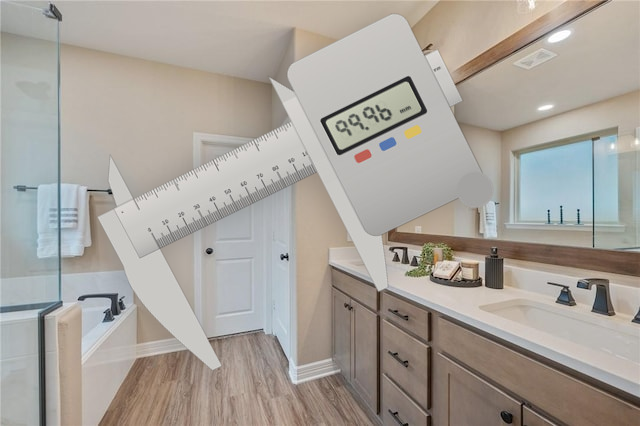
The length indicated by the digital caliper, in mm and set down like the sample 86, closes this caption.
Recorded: 99.96
